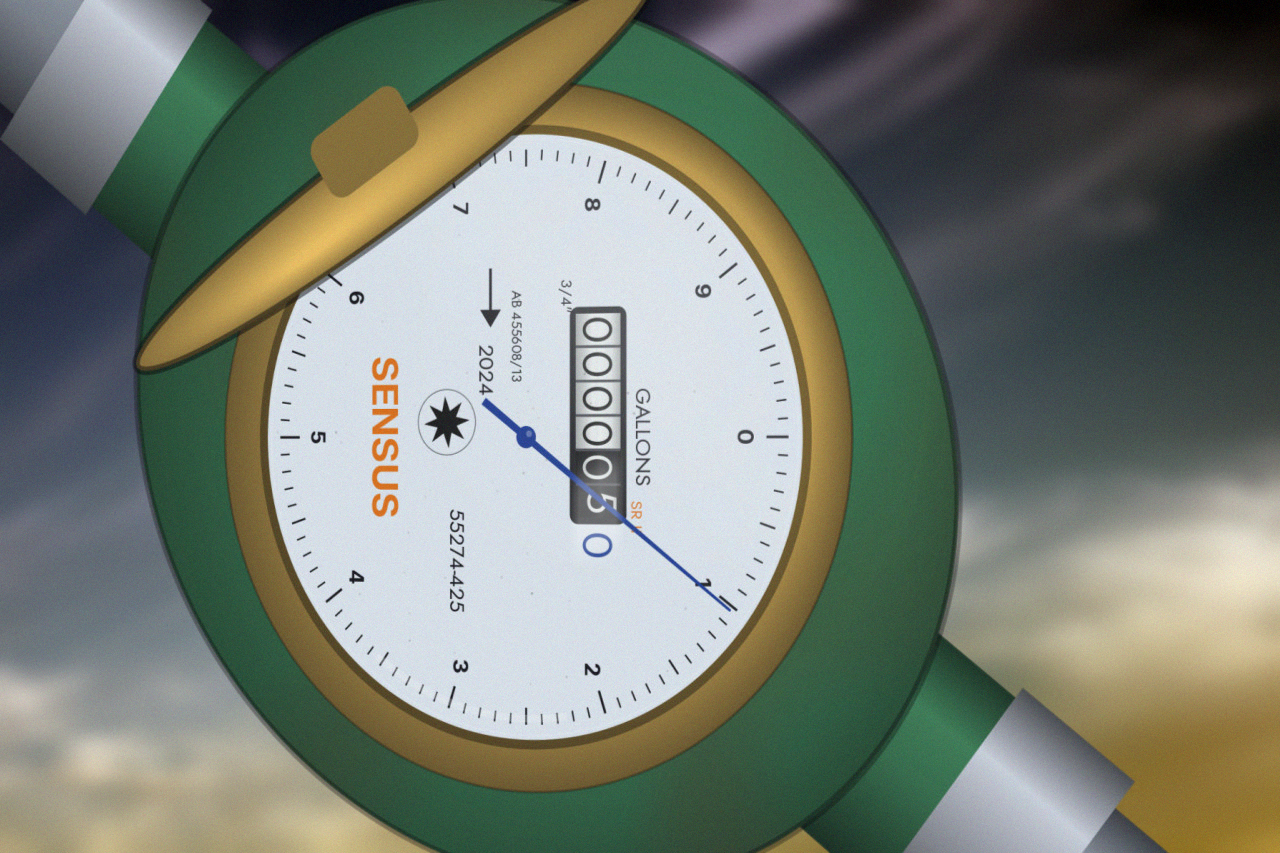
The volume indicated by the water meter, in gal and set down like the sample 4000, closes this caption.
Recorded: 51.0
